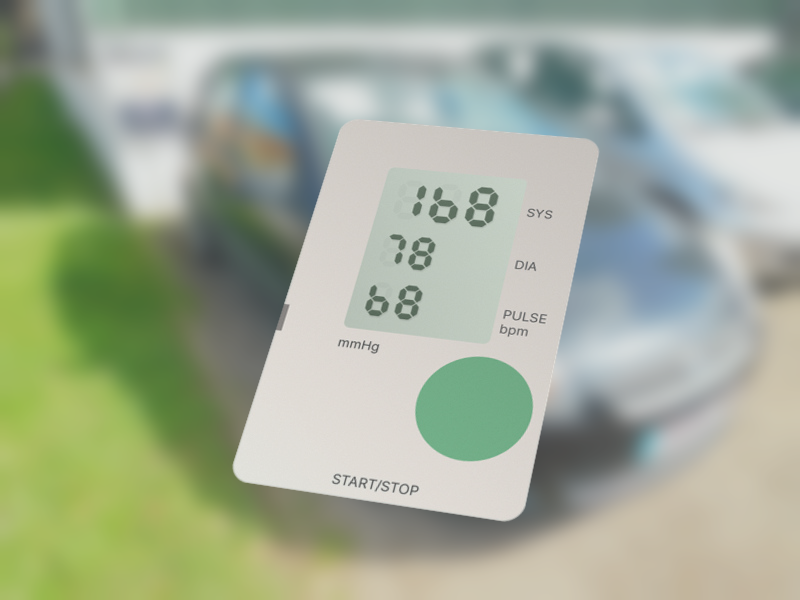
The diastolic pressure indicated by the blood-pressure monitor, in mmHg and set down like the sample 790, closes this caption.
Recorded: 78
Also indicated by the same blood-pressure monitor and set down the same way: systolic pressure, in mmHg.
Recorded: 168
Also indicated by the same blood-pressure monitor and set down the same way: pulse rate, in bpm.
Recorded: 68
